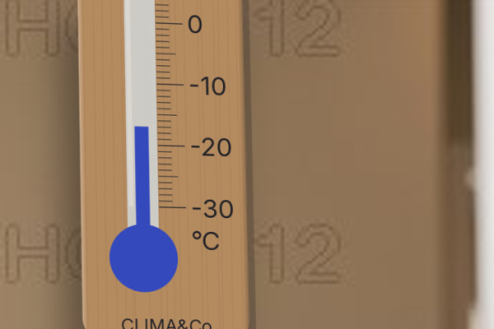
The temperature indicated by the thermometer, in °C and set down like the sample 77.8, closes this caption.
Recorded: -17
